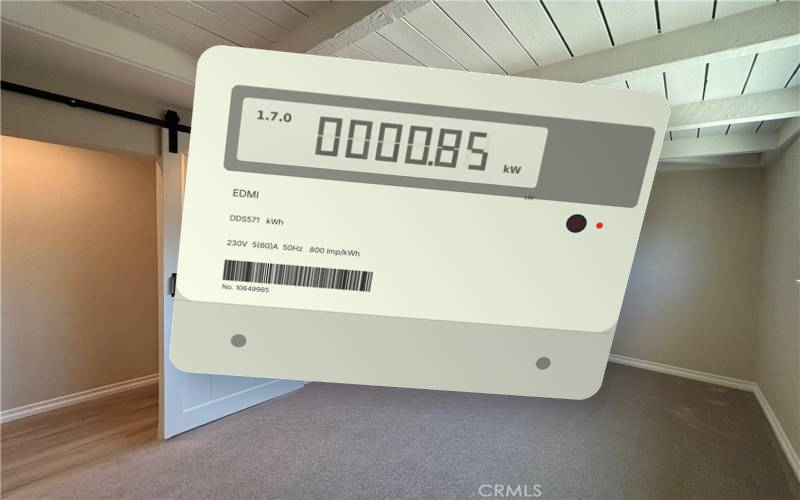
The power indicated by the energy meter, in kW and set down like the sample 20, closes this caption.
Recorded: 0.85
